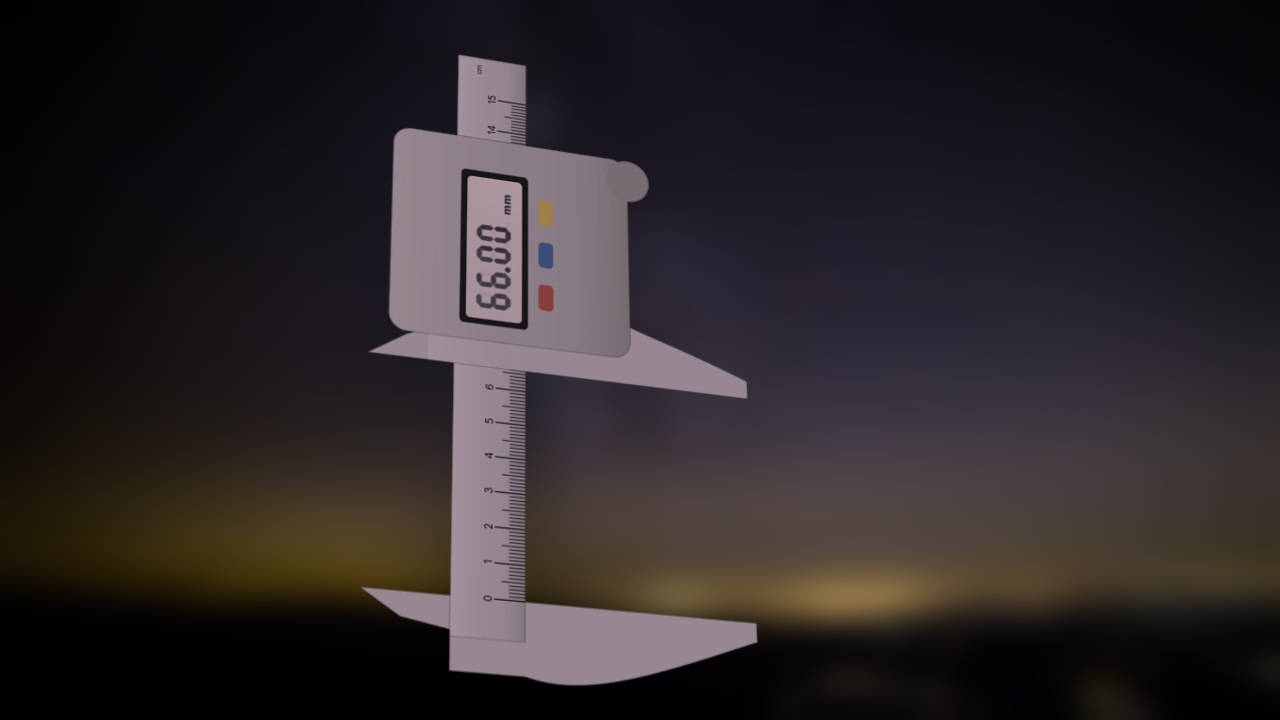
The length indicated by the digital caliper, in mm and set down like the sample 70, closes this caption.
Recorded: 66.00
